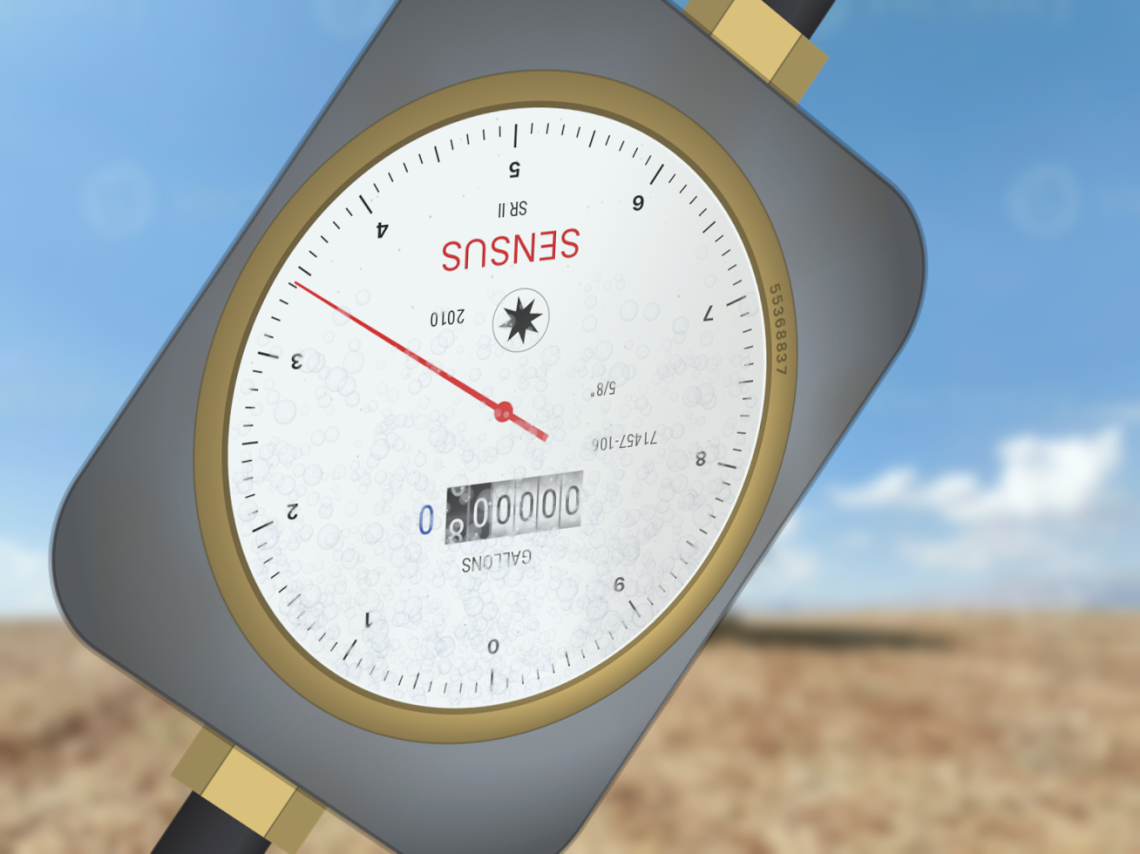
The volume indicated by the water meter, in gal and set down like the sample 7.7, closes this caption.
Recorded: 83.4
